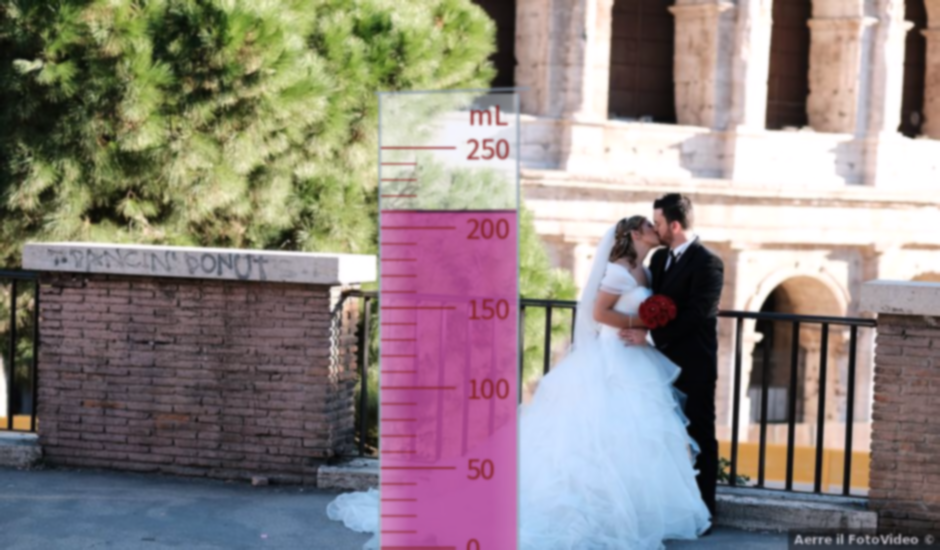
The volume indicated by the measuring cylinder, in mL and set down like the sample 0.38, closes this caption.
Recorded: 210
